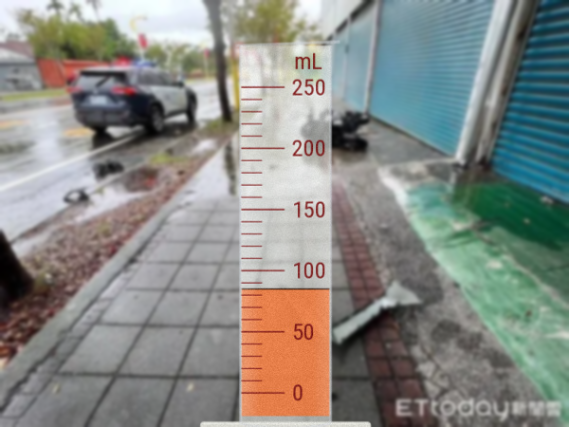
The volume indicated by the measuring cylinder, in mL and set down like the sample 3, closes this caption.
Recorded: 85
